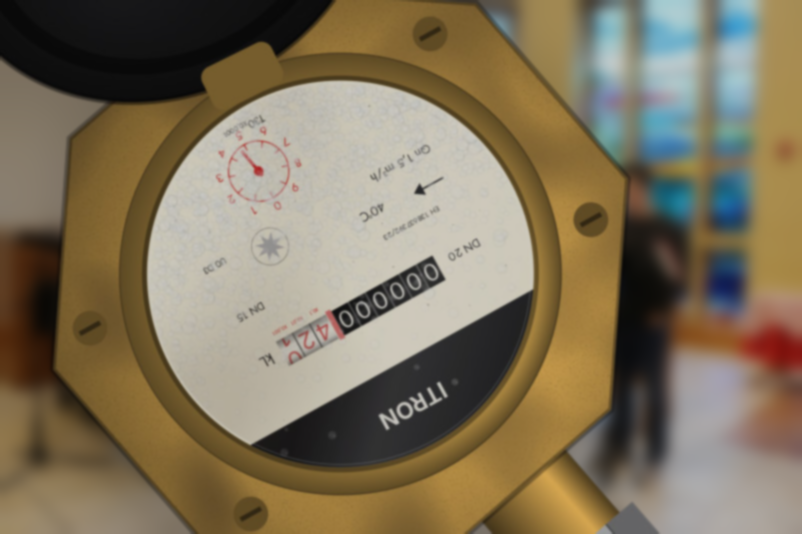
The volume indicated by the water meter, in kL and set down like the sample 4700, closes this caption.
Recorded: 0.4204
